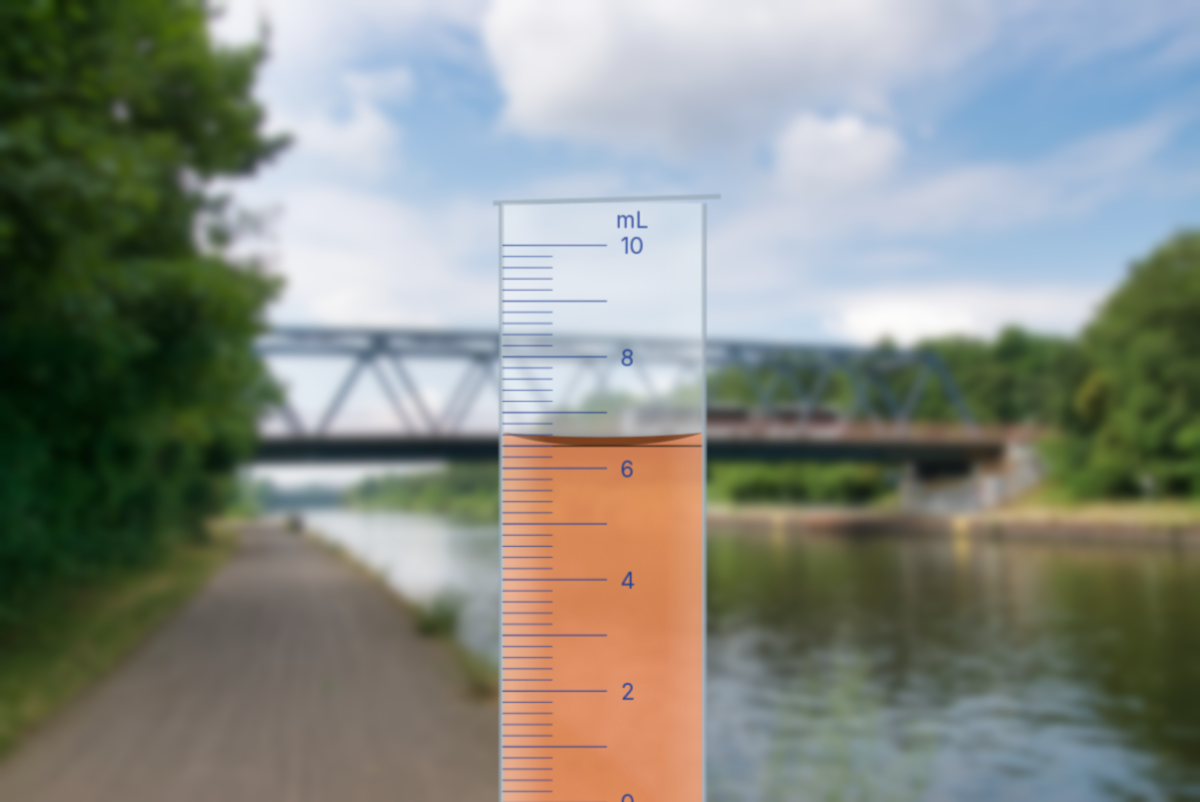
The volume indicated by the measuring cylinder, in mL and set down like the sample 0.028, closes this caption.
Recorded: 6.4
